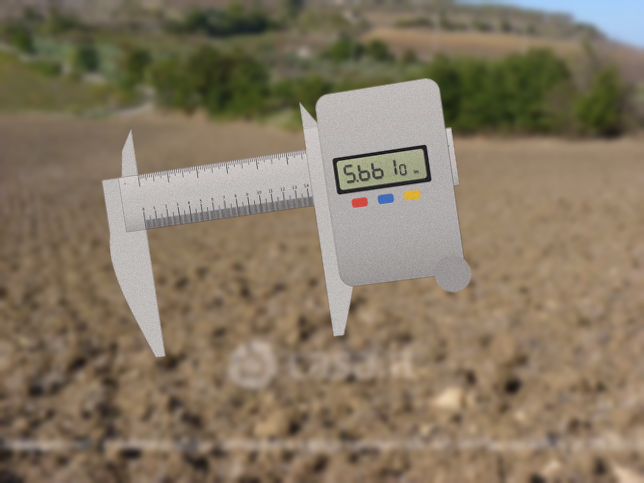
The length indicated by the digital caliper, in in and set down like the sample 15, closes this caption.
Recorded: 5.6610
